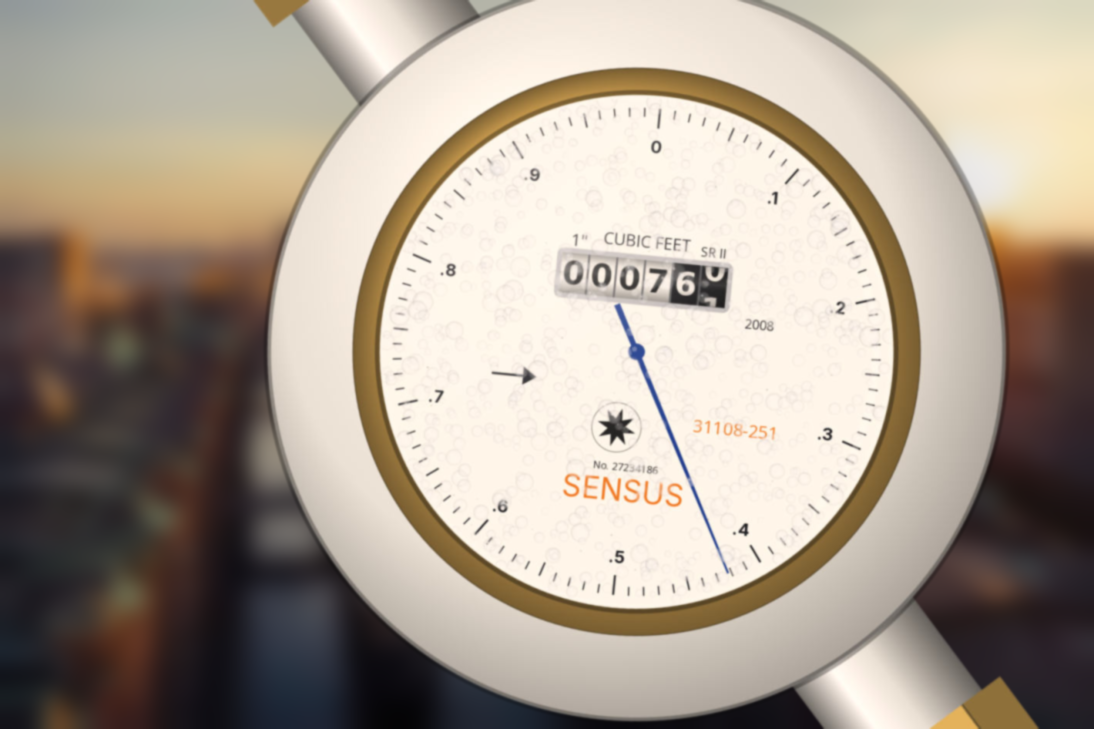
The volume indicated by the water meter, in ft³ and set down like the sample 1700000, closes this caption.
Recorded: 760.42
